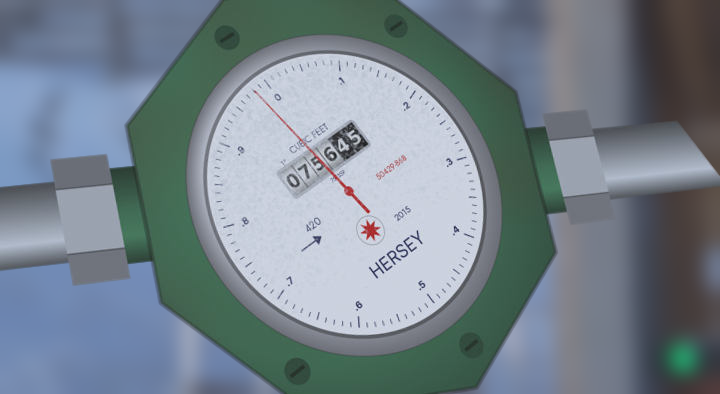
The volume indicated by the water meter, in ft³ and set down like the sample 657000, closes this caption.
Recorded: 75644.98
